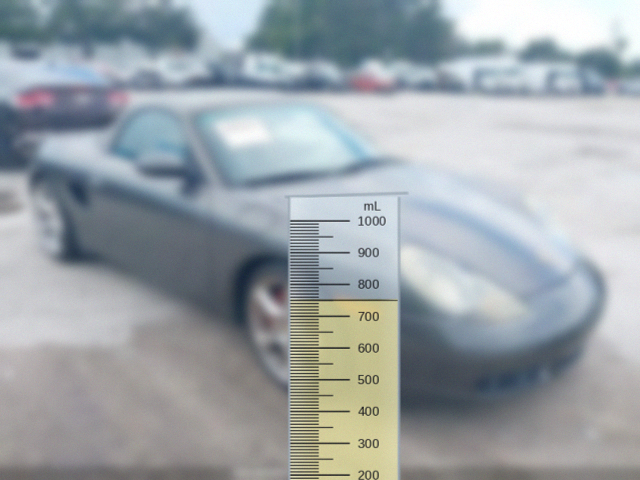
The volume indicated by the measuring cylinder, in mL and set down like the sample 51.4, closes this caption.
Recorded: 750
